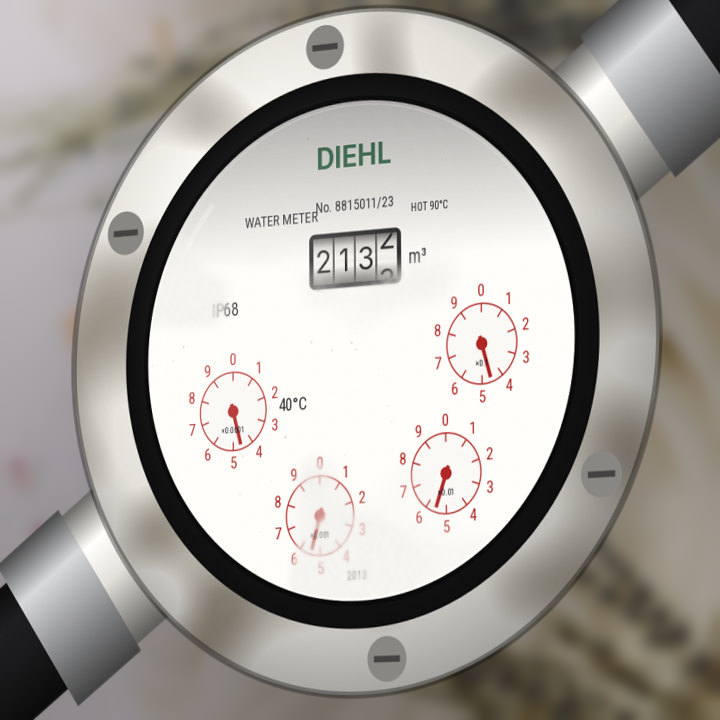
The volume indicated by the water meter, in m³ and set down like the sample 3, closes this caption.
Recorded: 2132.4554
